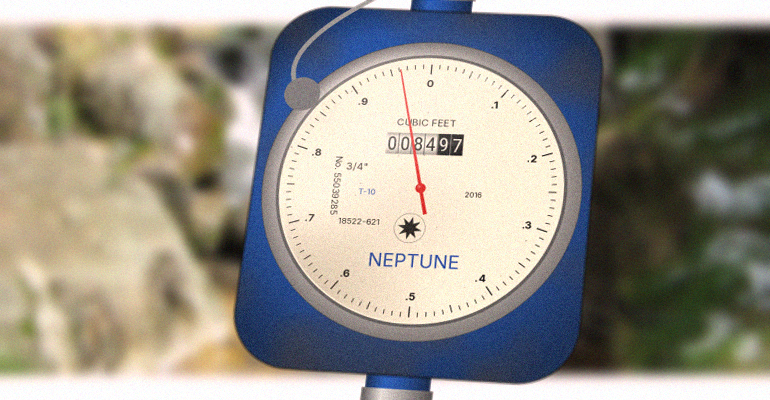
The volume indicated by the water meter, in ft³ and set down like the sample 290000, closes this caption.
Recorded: 8496.96
